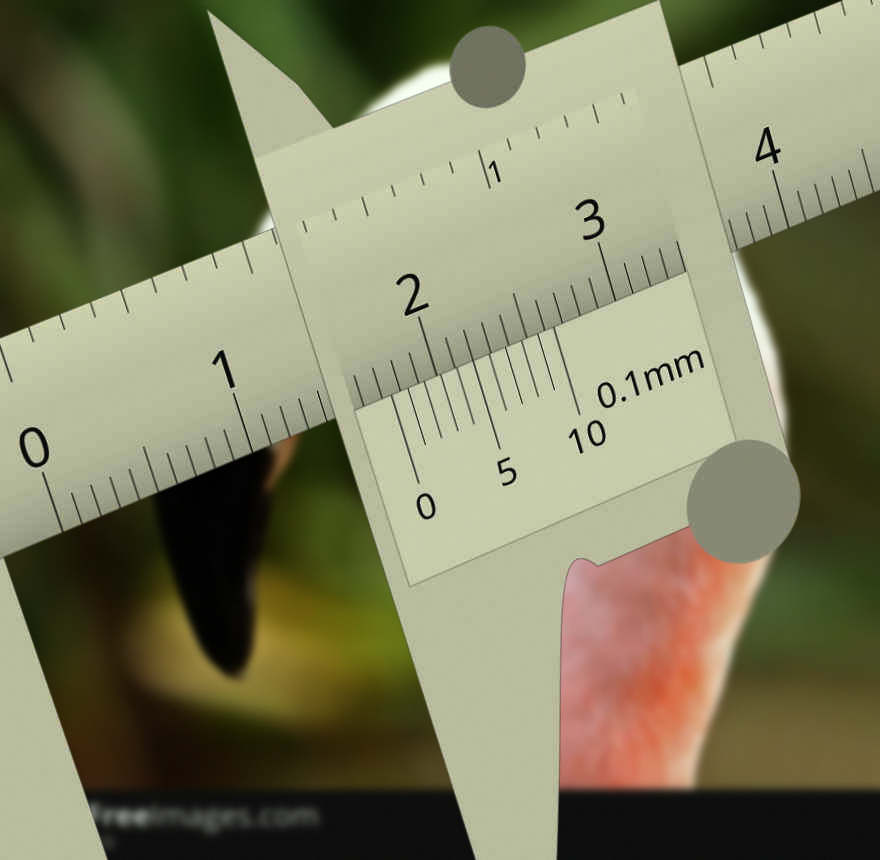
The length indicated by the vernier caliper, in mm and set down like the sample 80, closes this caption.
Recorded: 17.5
